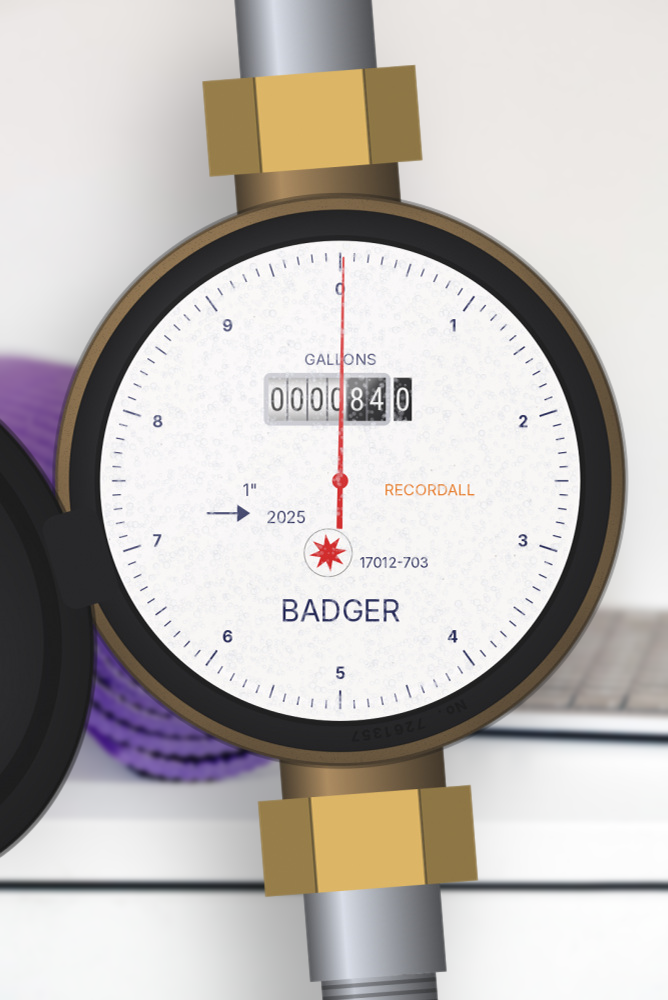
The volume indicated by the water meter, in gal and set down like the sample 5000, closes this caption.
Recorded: 840.0
